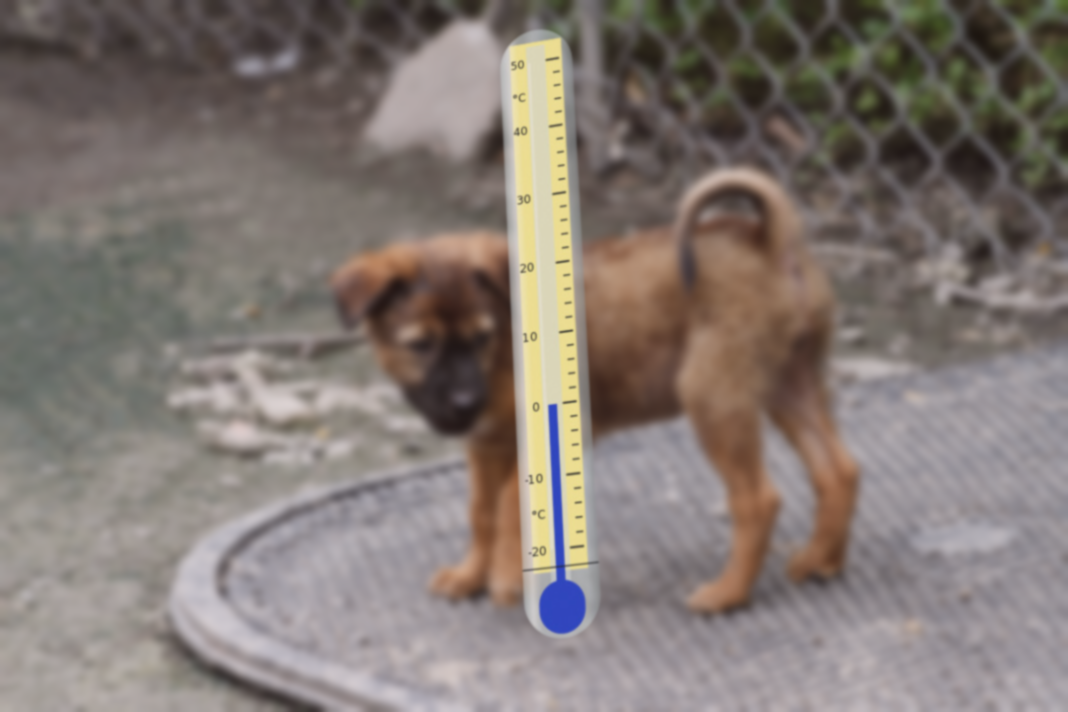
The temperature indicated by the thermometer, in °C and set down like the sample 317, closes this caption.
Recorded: 0
